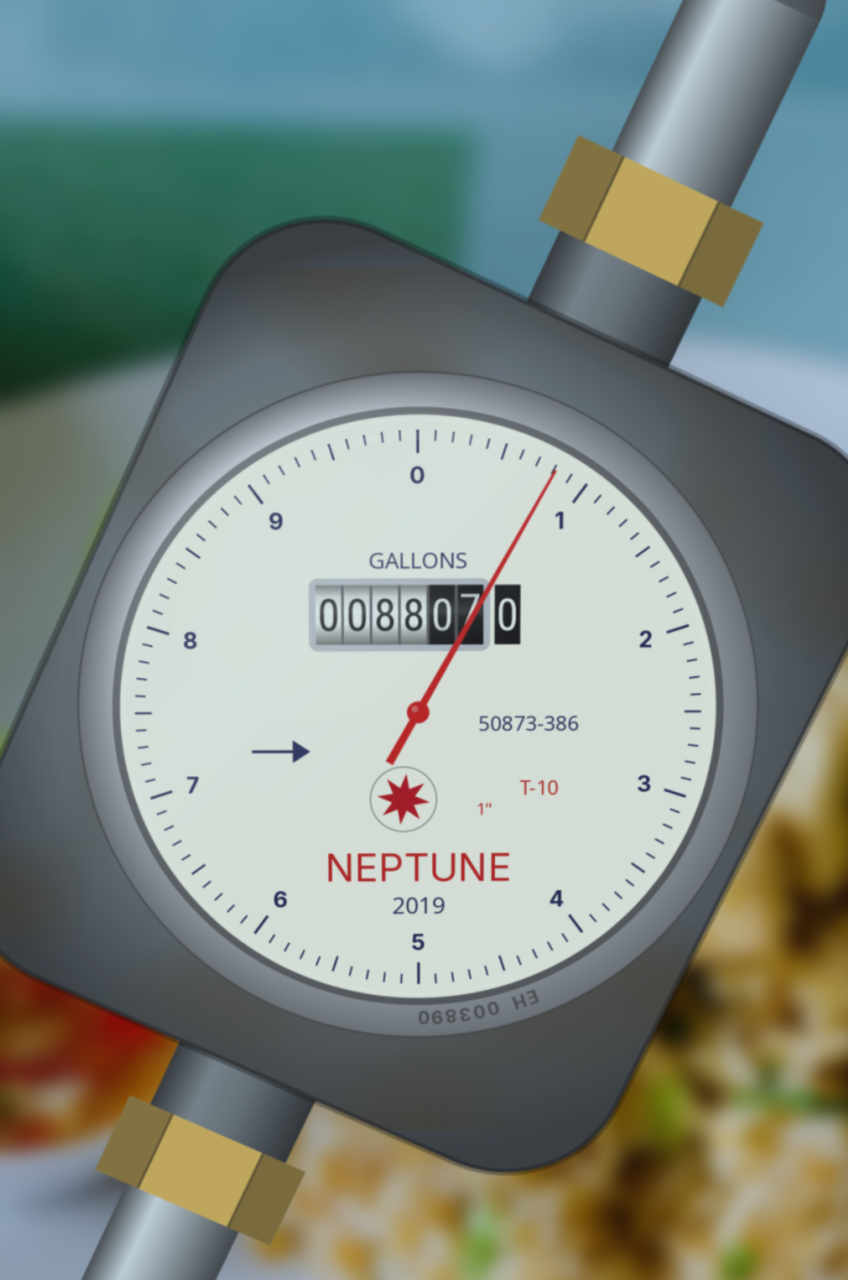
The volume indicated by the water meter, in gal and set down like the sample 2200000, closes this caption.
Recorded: 88070.8
